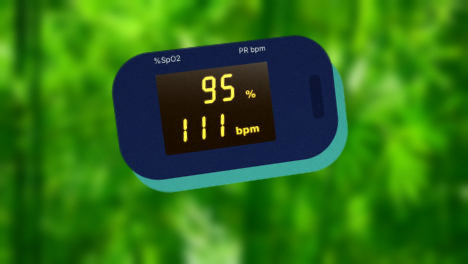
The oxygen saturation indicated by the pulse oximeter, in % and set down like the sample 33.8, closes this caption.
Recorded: 95
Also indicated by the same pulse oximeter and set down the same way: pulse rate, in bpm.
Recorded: 111
